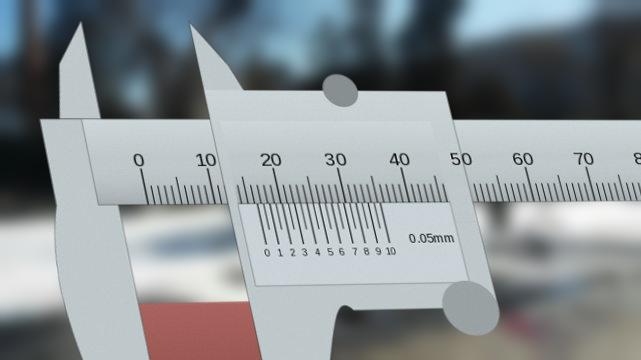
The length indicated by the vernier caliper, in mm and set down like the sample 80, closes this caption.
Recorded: 16.4
